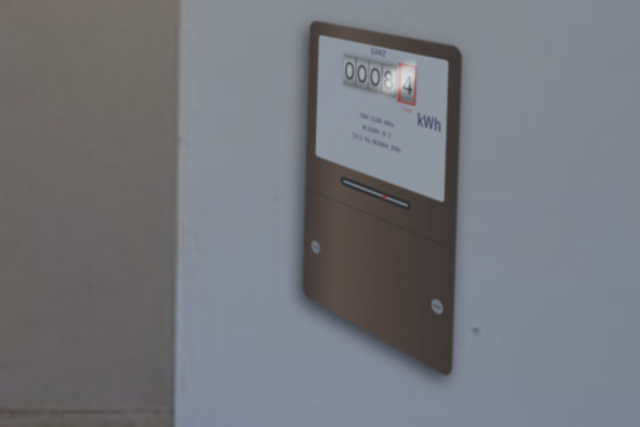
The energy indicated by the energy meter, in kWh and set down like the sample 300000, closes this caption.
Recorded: 8.4
